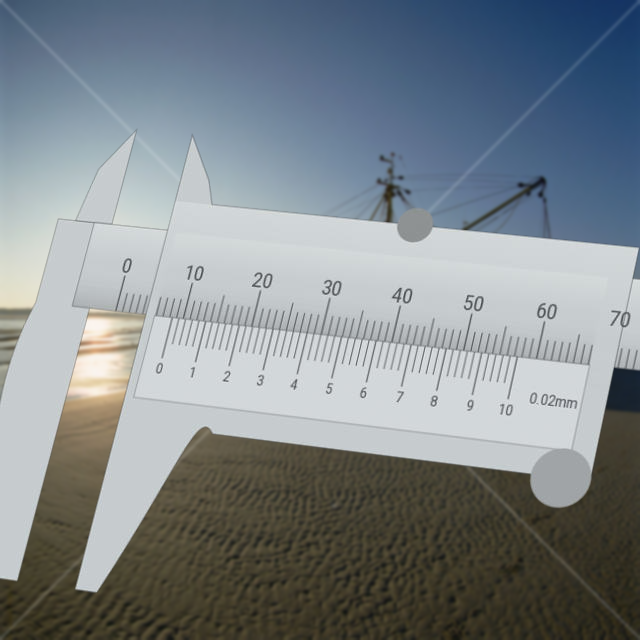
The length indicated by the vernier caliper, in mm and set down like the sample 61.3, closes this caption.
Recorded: 8.4
